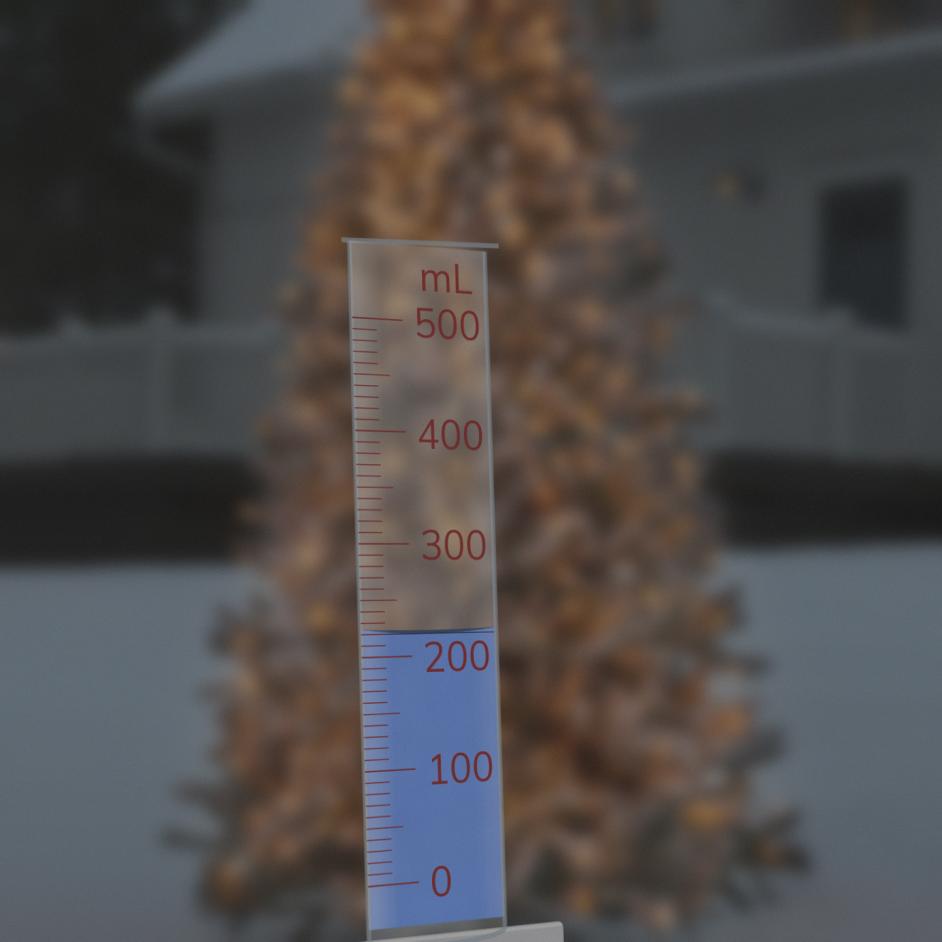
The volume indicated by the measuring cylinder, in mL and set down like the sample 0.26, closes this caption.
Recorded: 220
